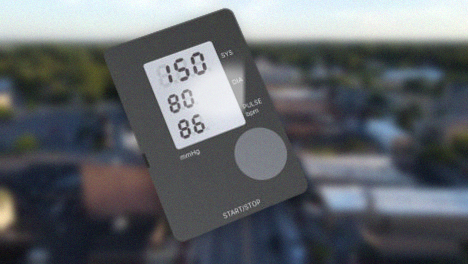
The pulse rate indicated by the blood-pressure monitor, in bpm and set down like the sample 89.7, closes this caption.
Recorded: 86
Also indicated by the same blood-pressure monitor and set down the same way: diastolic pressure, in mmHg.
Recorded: 80
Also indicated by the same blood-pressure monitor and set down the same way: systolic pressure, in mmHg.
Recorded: 150
